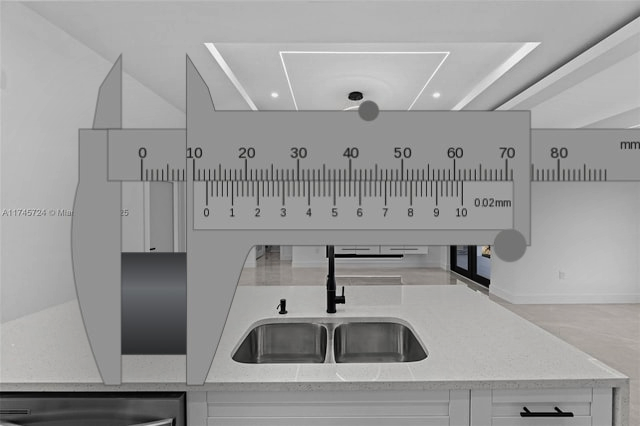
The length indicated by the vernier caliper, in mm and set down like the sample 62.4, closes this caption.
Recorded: 12.5
